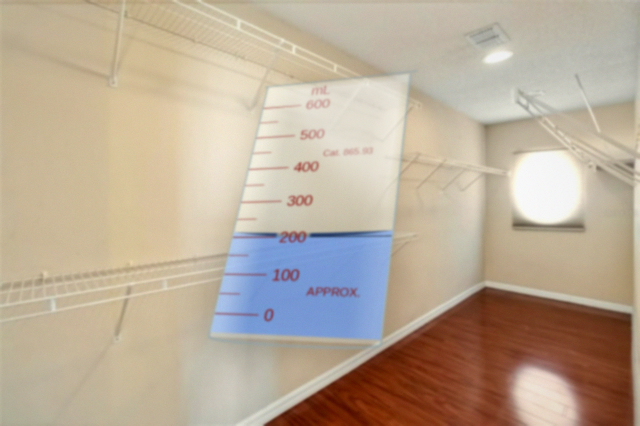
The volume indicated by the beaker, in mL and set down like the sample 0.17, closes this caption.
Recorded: 200
